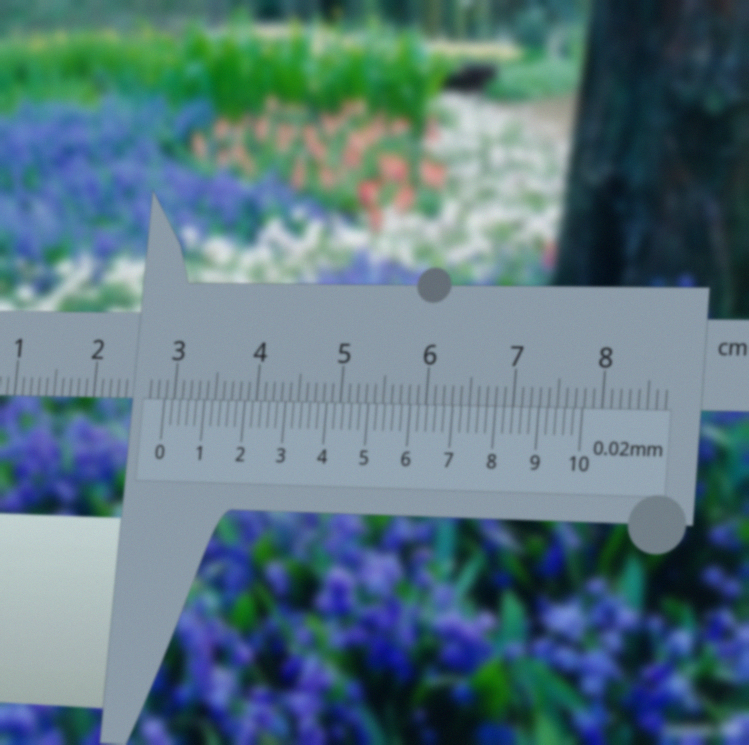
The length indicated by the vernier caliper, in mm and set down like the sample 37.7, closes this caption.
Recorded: 28.8
